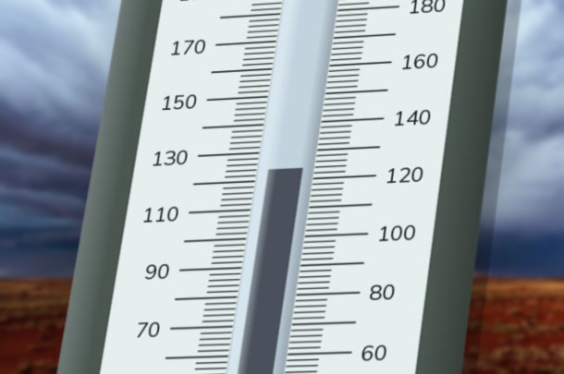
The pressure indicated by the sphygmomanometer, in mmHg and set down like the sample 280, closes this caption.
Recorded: 124
